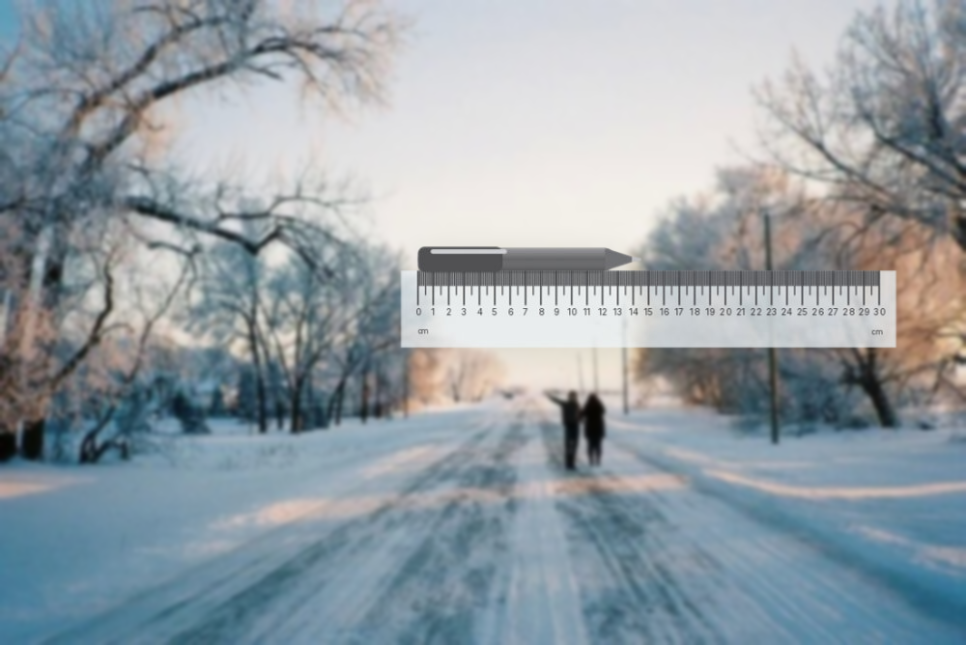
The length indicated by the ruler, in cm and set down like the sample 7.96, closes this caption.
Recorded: 14.5
